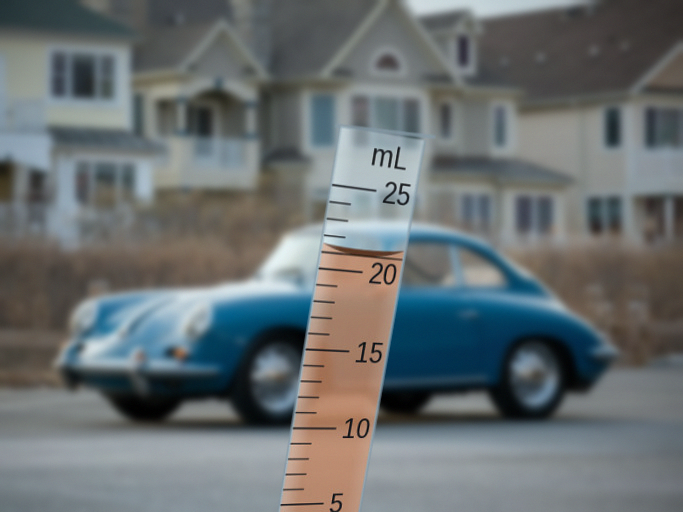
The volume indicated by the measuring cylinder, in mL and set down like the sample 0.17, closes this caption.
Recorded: 21
